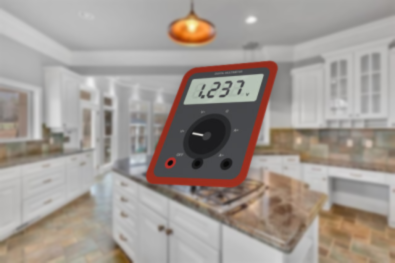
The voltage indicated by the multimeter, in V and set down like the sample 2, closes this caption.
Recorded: 1.237
